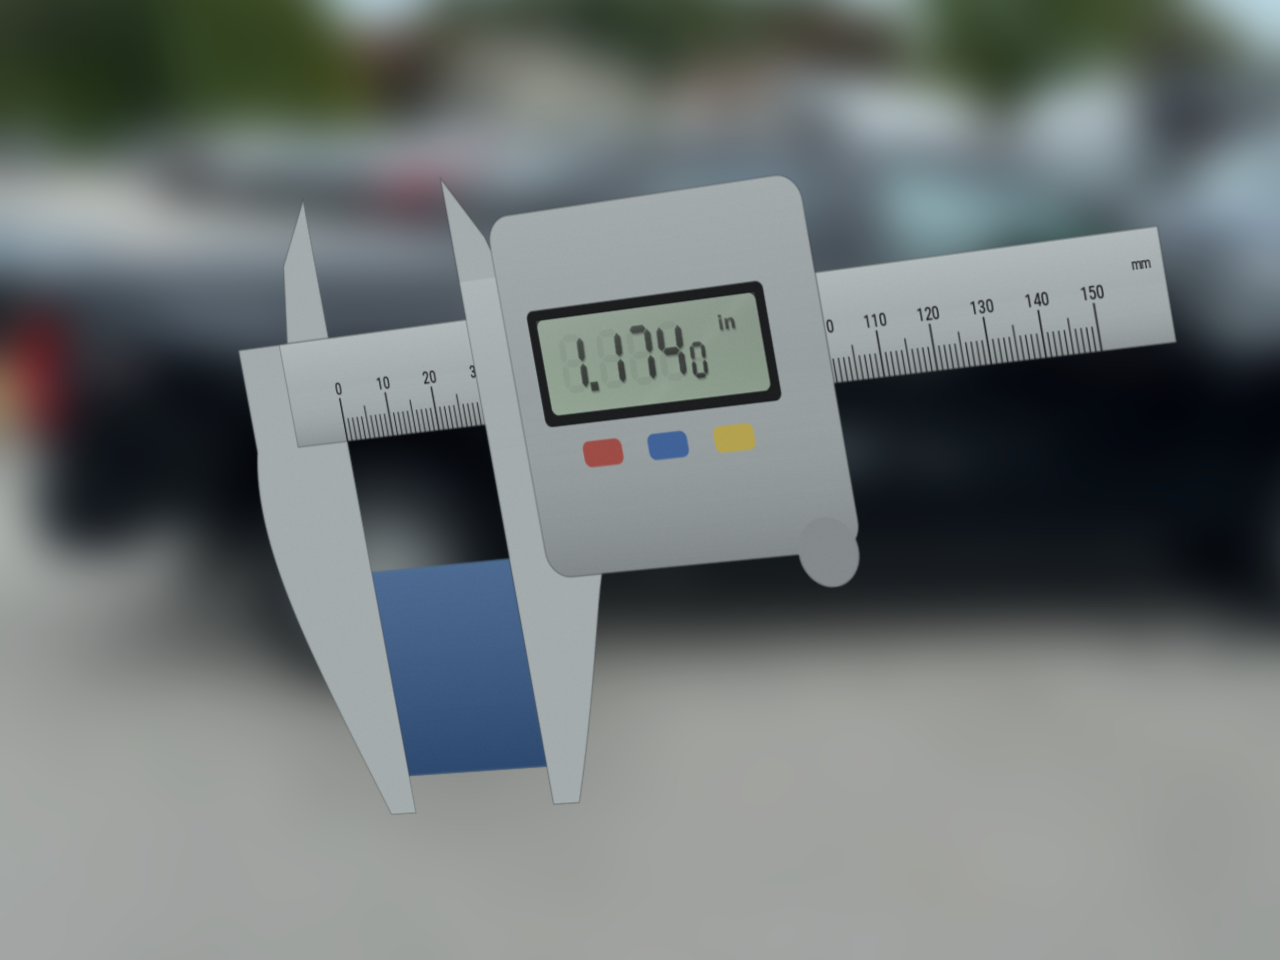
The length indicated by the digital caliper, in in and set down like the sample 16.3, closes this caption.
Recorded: 1.1740
